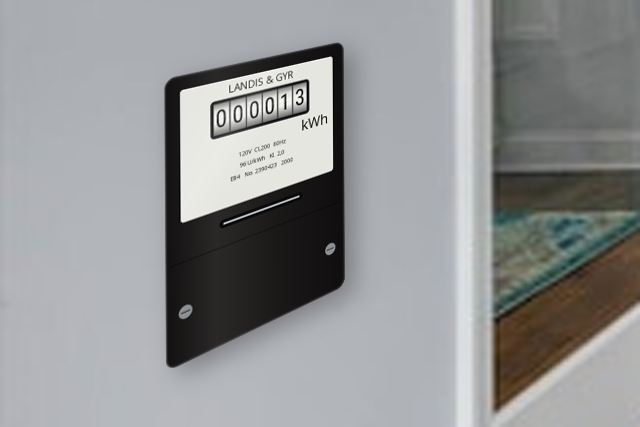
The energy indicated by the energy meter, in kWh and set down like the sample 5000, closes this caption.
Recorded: 13
